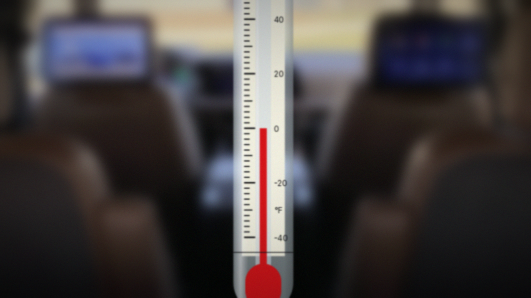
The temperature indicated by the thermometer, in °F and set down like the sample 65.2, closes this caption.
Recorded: 0
